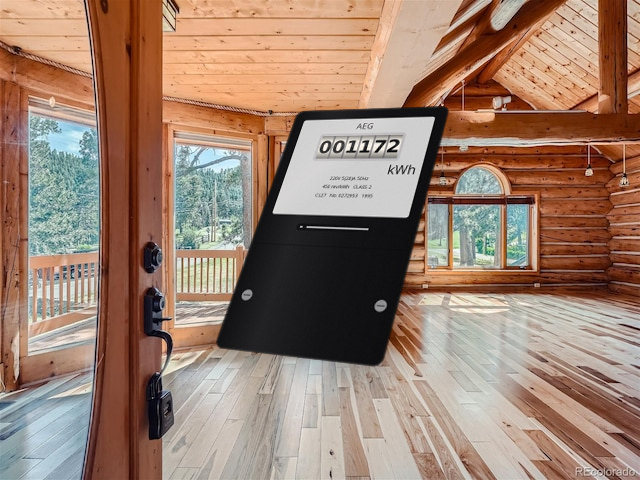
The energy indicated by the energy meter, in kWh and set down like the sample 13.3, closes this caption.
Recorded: 1172
